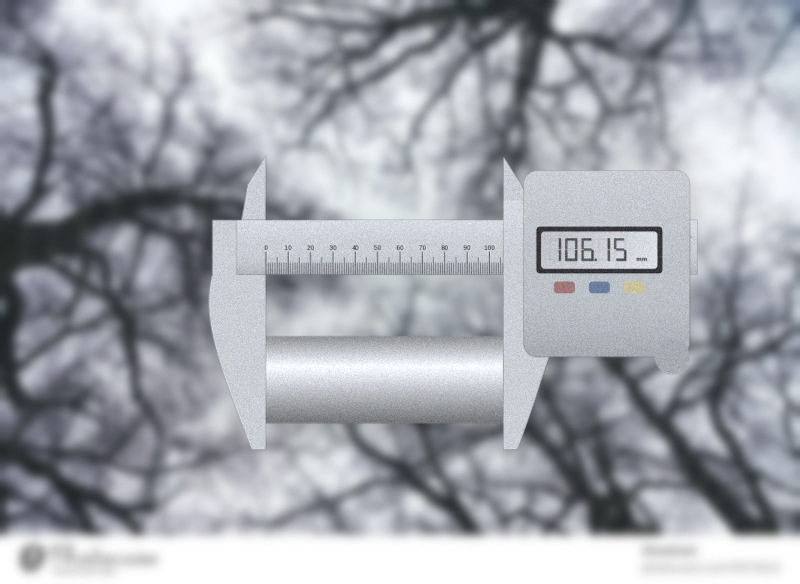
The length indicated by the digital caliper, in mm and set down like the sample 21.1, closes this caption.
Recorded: 106.15
